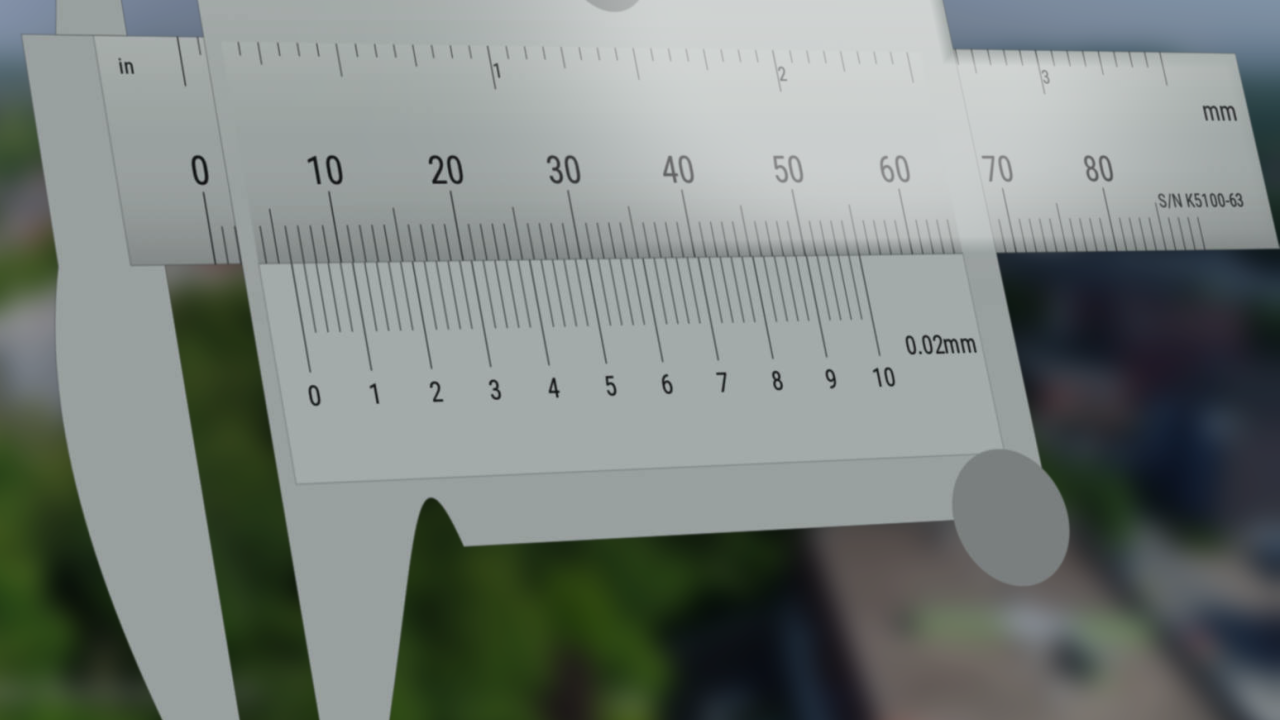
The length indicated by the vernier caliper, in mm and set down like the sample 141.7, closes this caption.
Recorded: 6.0
